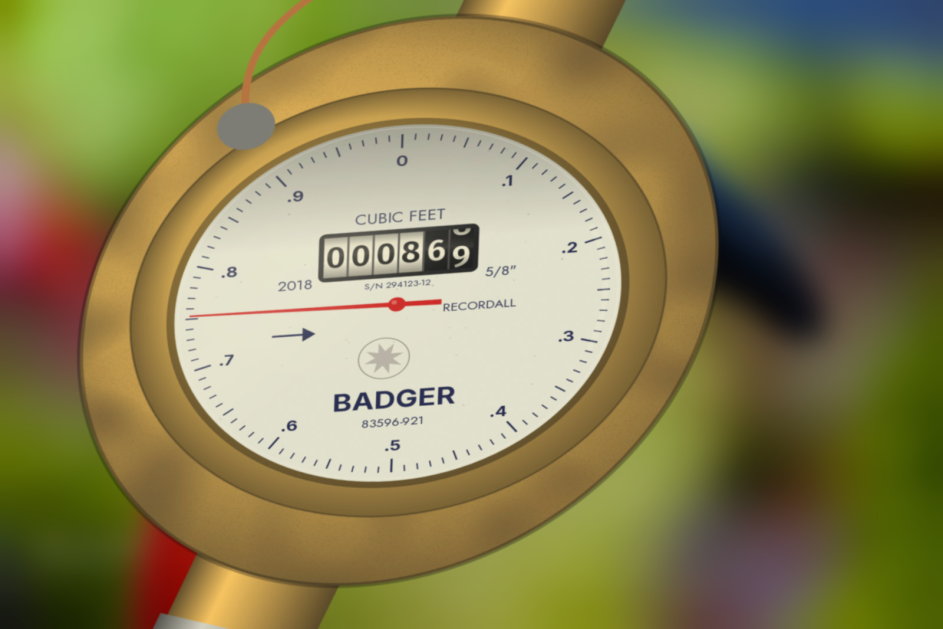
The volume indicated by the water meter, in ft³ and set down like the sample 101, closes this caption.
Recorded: 868.75
